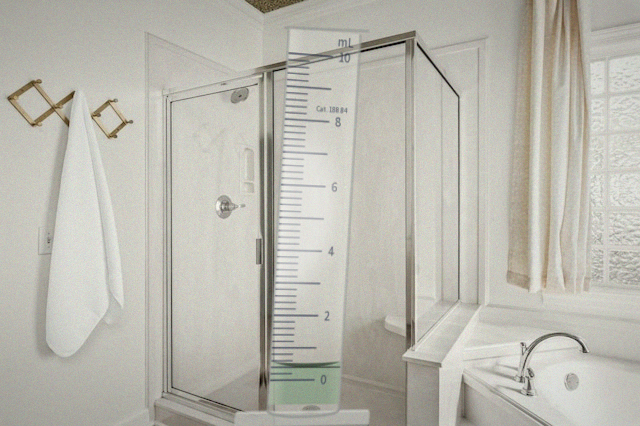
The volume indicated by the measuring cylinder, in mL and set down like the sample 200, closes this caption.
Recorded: 0.4
